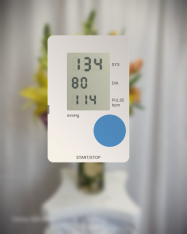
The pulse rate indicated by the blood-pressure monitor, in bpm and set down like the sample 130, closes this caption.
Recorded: 114
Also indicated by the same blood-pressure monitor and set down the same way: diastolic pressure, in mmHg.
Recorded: 80
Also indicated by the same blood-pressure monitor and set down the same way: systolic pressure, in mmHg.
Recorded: 134
